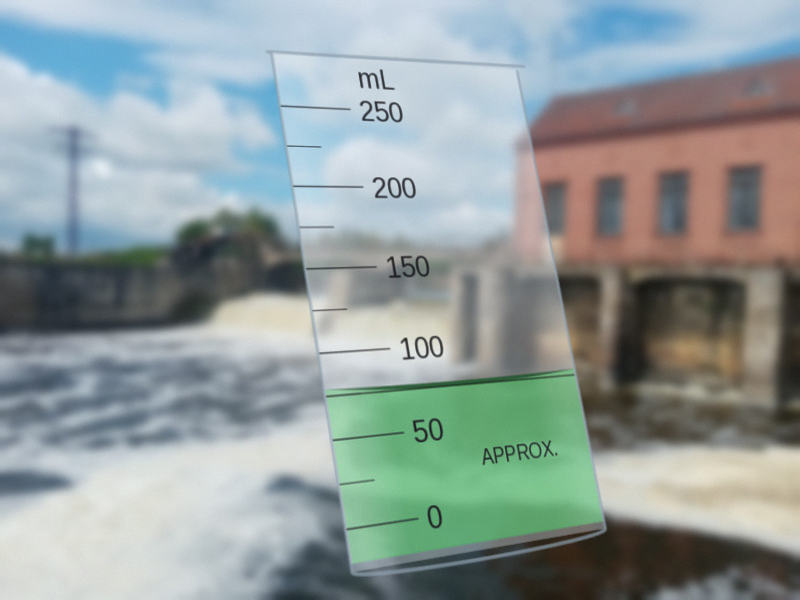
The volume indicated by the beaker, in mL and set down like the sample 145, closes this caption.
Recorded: 75
